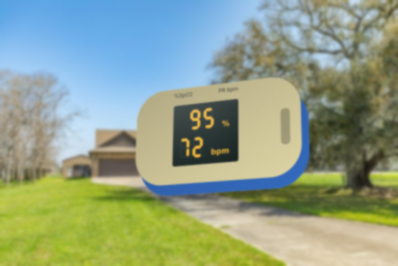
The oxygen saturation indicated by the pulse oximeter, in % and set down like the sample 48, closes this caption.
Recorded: 95
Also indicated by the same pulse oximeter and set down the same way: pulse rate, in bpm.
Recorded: 72
